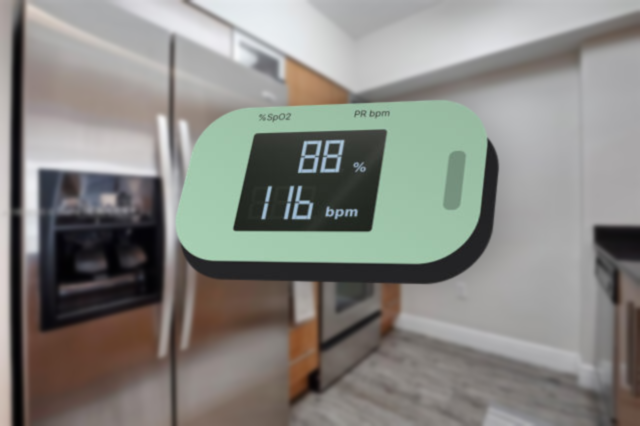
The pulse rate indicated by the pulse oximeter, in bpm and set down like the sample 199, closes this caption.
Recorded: 116
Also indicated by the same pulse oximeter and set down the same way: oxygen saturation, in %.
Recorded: 88
